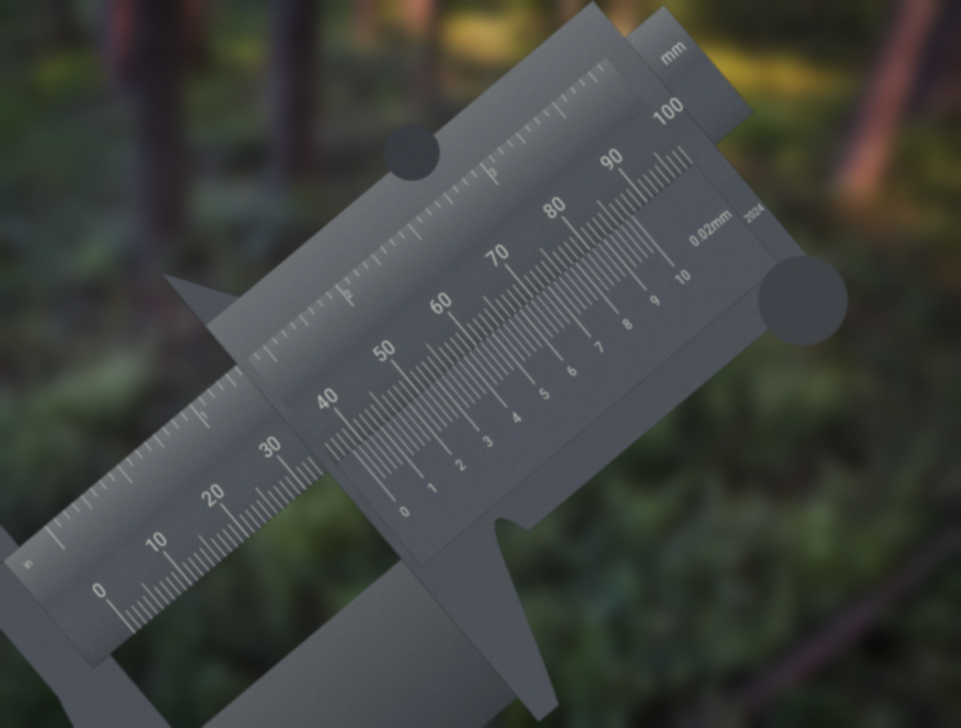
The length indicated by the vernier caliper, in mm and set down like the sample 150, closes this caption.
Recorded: 38.2
